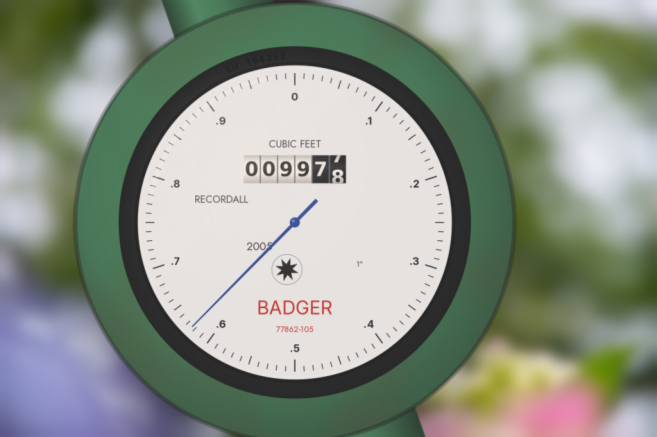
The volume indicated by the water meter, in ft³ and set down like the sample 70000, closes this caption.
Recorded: 9977.62
